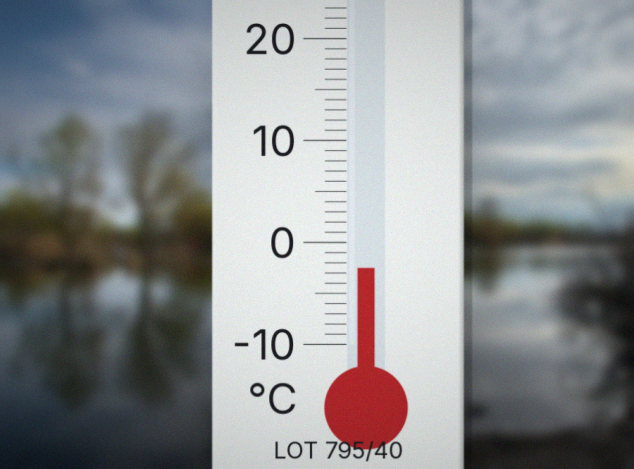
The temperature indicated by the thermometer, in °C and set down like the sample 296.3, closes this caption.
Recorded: -2.5
